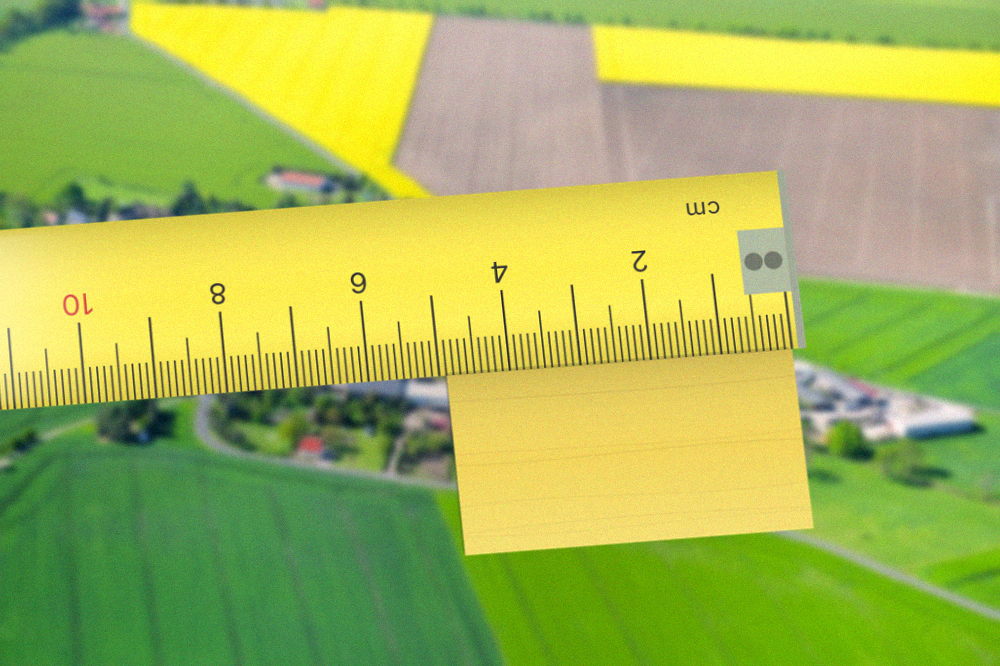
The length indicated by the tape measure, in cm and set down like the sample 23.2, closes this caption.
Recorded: 4.9
